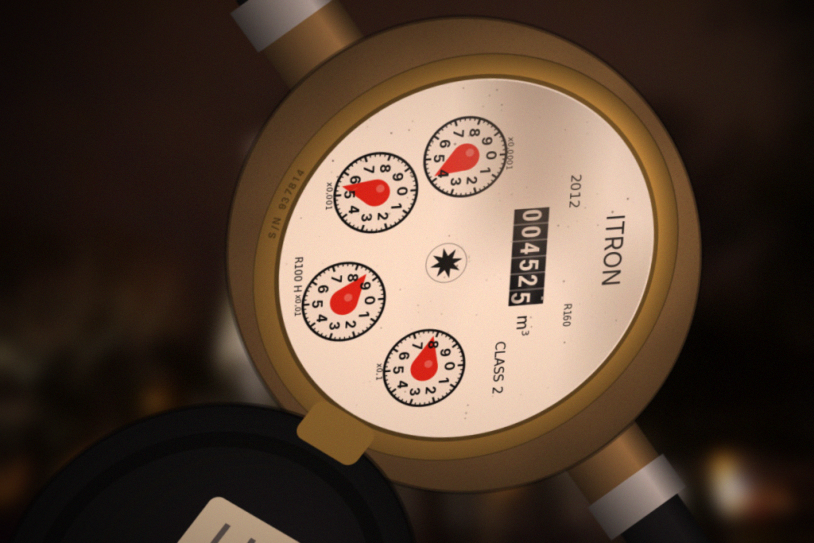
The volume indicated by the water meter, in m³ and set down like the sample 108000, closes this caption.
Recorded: 4524.7854
